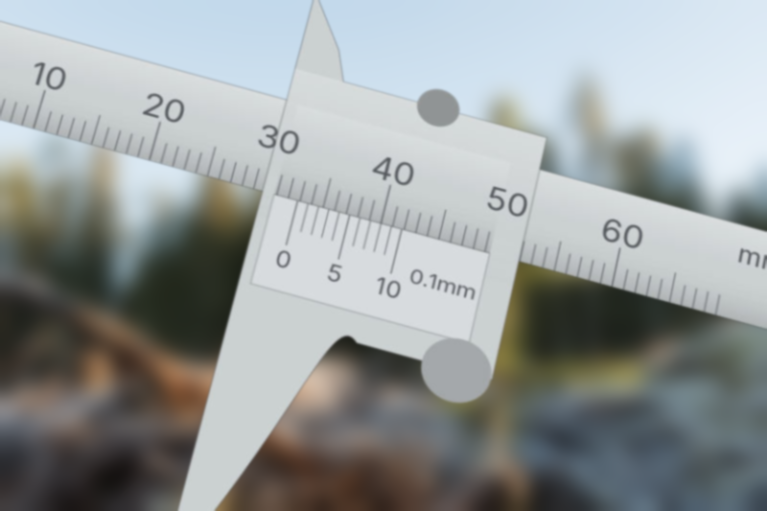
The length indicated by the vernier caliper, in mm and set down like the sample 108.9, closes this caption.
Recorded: 32.8
